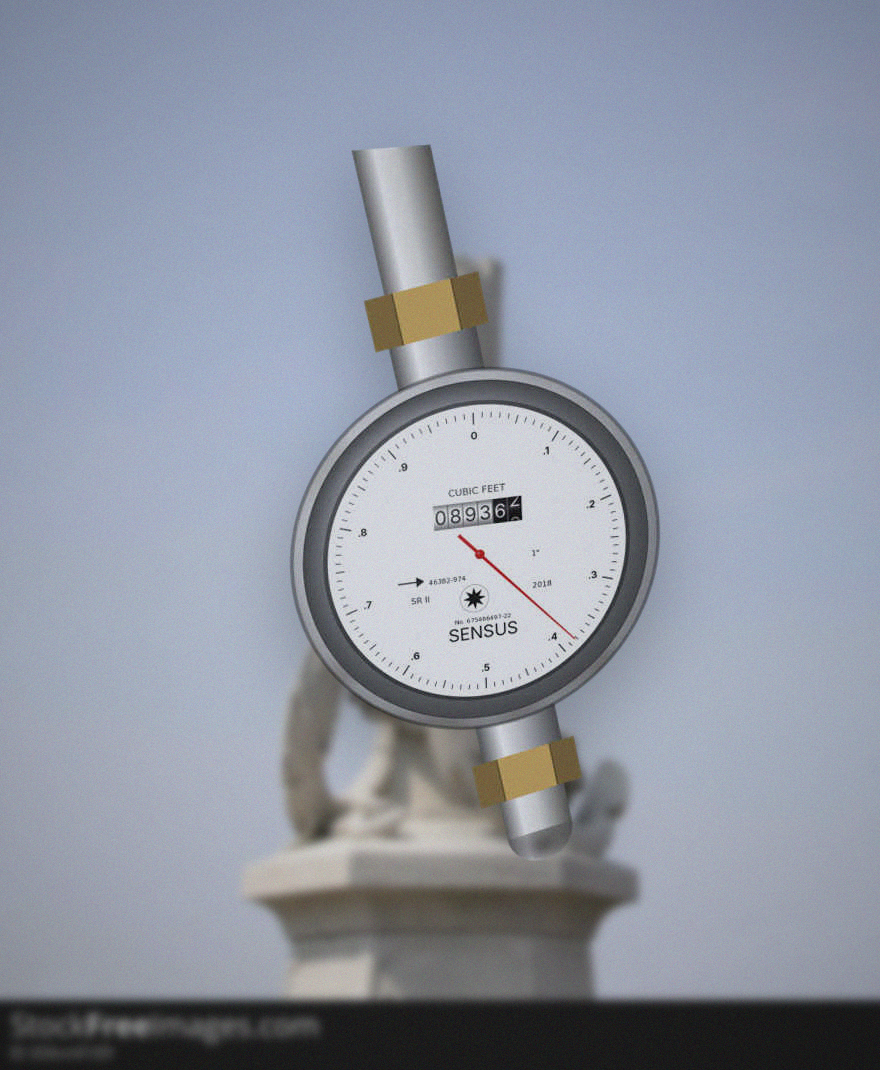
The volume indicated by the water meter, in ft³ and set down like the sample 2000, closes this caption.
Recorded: 89362.38
